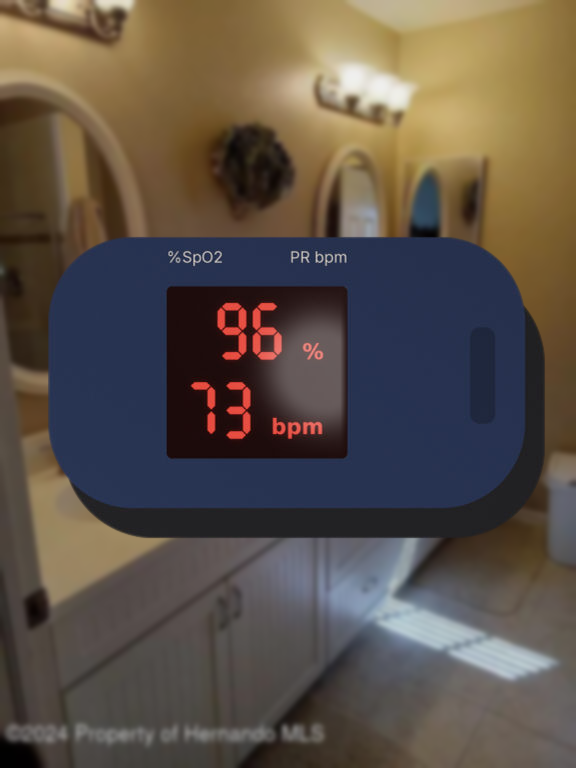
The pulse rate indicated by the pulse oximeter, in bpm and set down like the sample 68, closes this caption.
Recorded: 73
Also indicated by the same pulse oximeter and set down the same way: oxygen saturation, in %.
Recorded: 96
